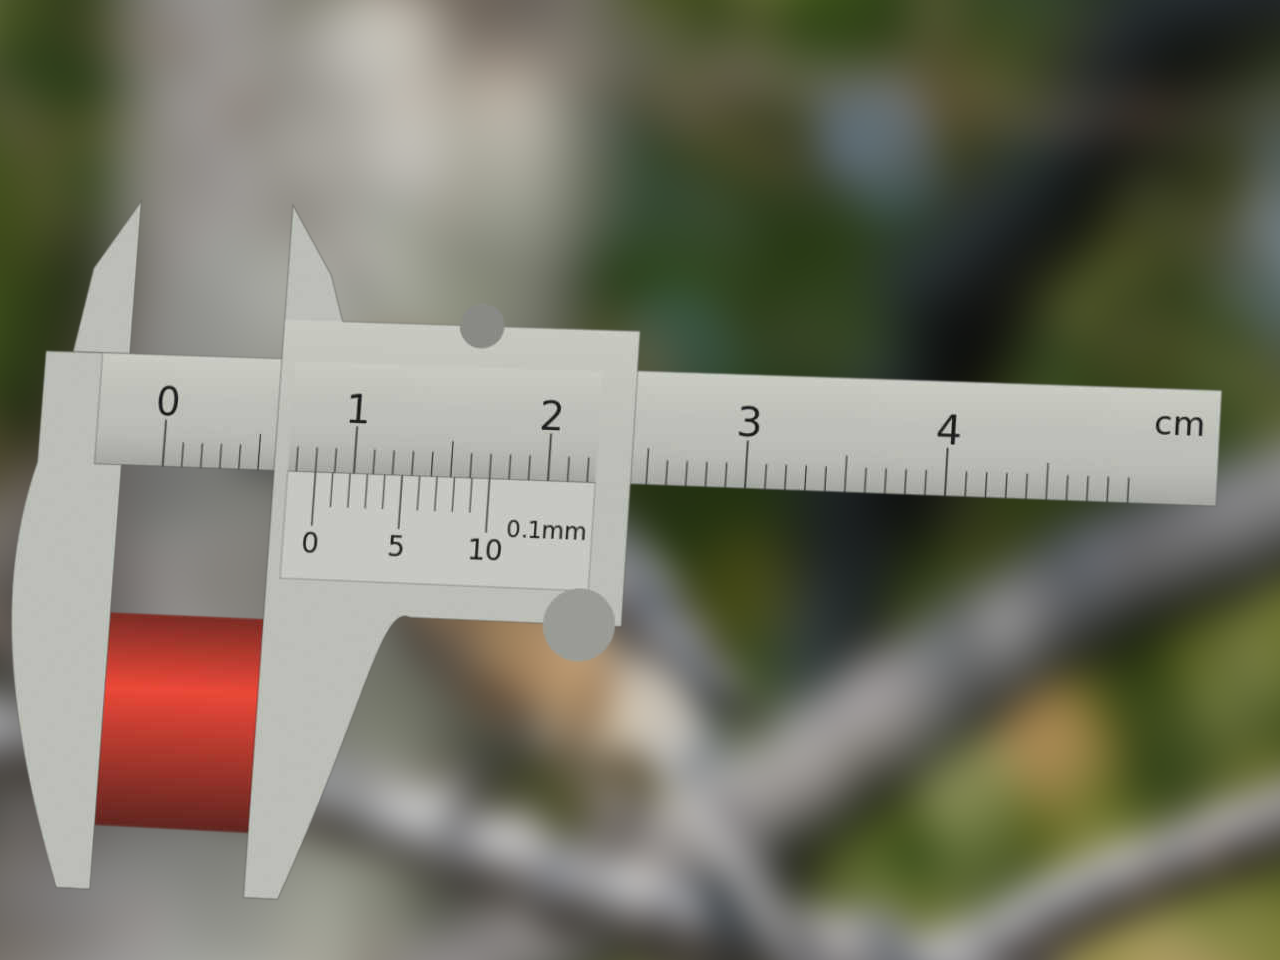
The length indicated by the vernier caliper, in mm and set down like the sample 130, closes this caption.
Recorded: 8.0
